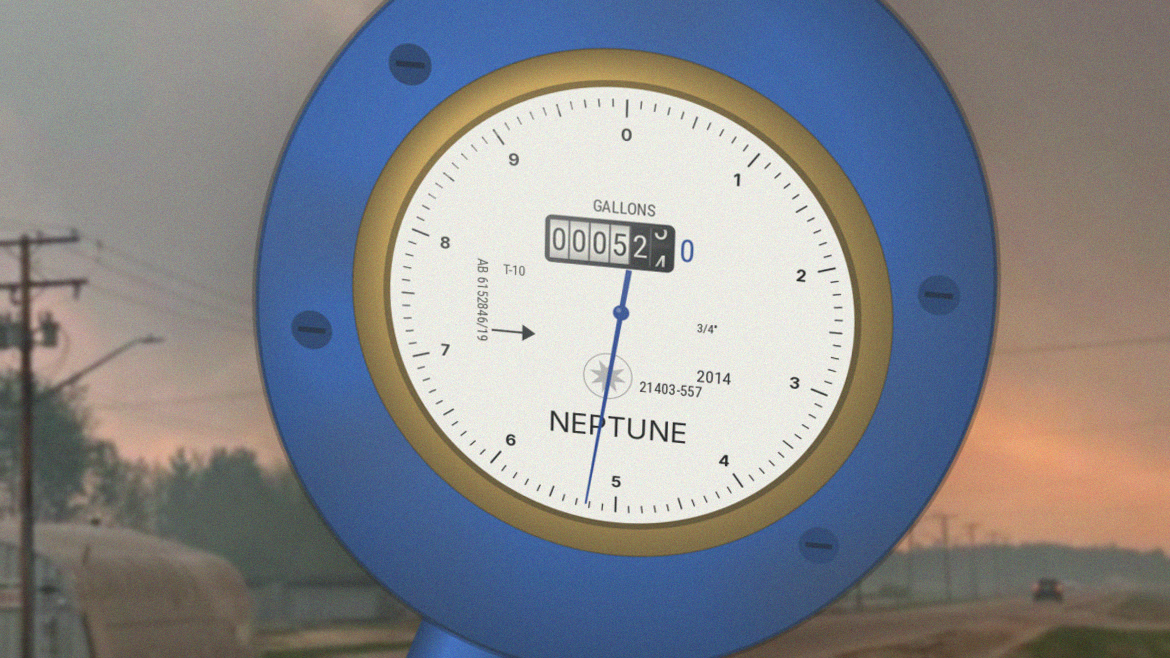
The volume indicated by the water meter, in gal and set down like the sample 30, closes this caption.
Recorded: 5235.2
